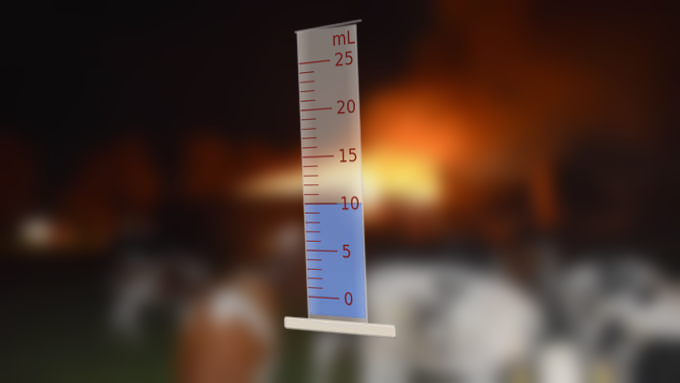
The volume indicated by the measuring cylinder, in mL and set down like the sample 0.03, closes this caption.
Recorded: 10
